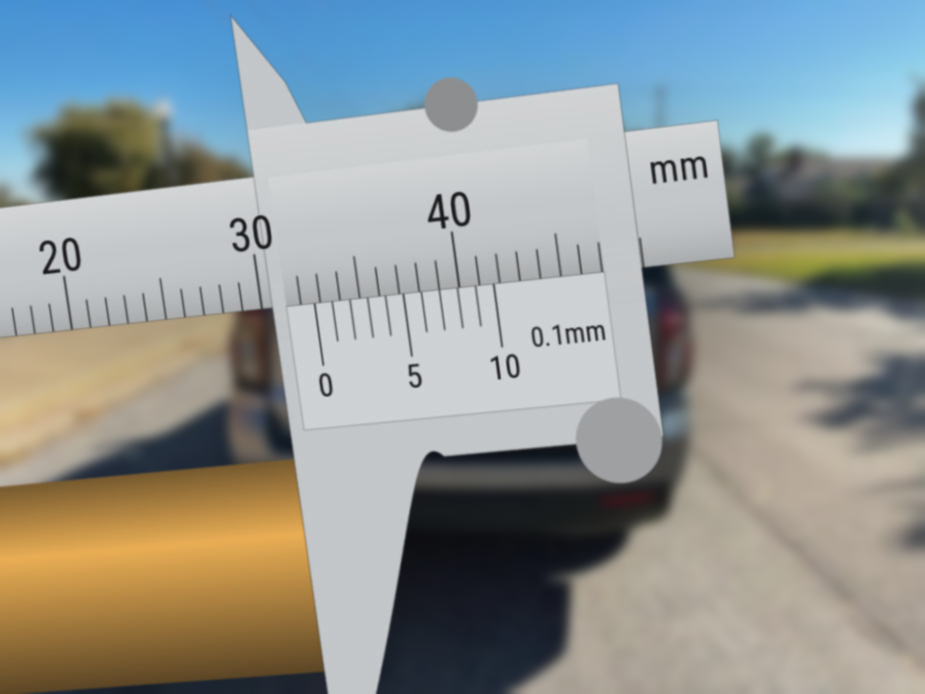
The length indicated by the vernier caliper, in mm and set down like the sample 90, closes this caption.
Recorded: 32.7
